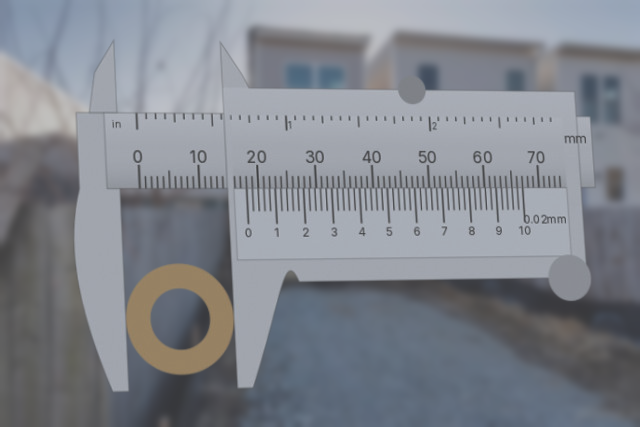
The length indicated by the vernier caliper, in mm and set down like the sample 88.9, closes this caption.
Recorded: 18.0
